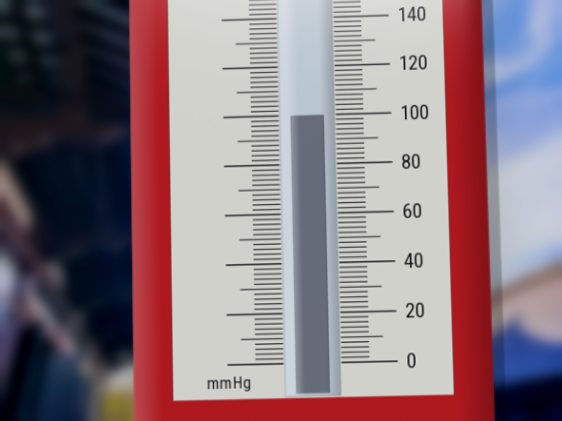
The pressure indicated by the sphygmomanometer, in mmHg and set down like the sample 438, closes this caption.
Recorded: 100
